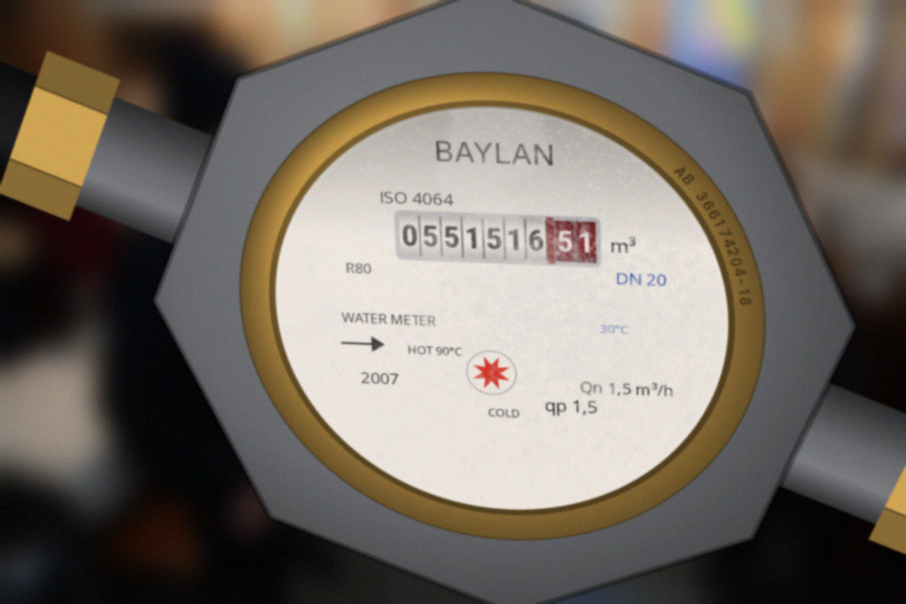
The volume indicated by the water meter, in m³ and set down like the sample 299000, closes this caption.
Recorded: 551516.51
